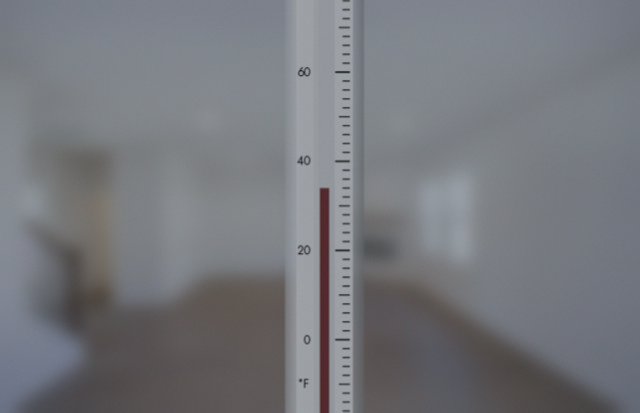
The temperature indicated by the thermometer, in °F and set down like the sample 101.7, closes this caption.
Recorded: 34
